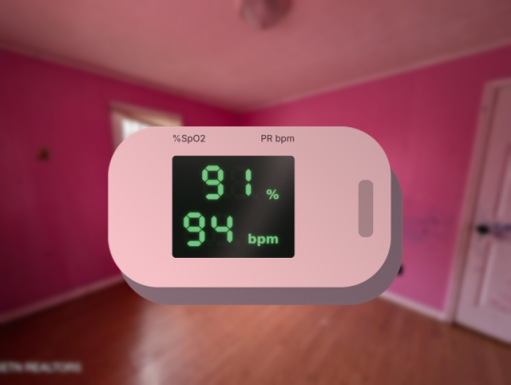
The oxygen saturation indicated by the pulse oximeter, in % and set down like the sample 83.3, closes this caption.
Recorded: 91
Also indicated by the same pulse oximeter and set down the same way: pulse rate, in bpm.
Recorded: 94
